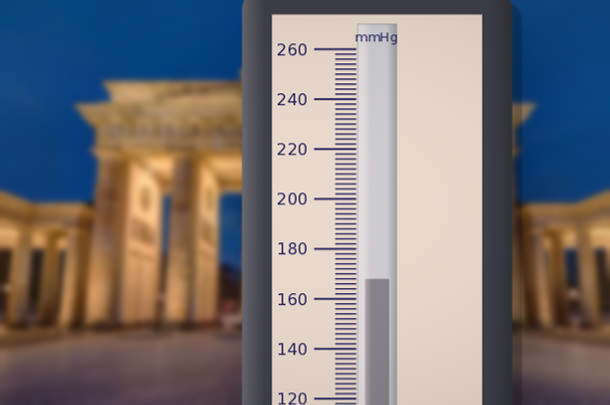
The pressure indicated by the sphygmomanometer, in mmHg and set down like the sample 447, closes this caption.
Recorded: 168
